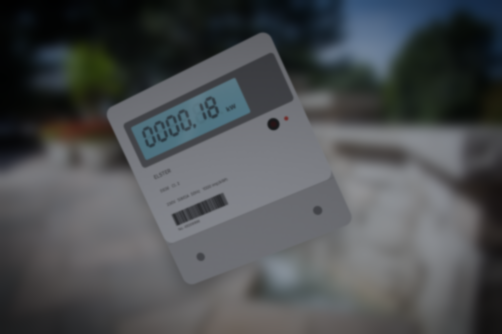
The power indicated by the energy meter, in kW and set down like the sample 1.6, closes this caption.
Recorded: 0.18
